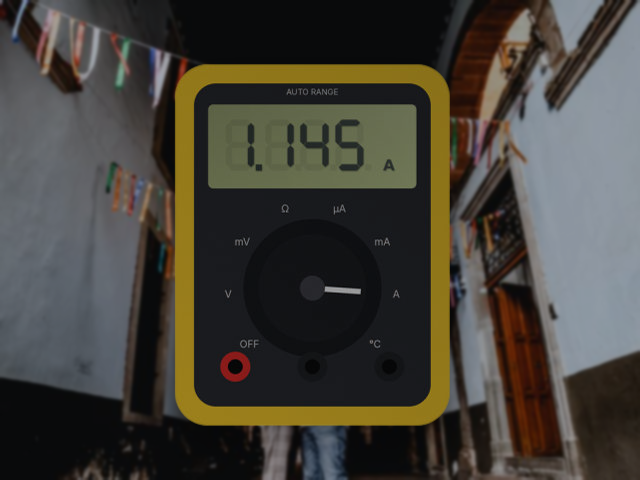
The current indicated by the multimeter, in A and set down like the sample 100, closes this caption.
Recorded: 1.145
